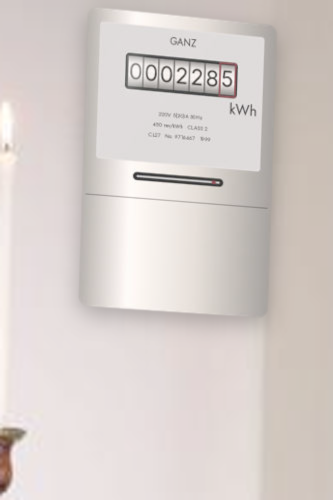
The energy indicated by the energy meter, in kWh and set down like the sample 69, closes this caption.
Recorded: 228.5
